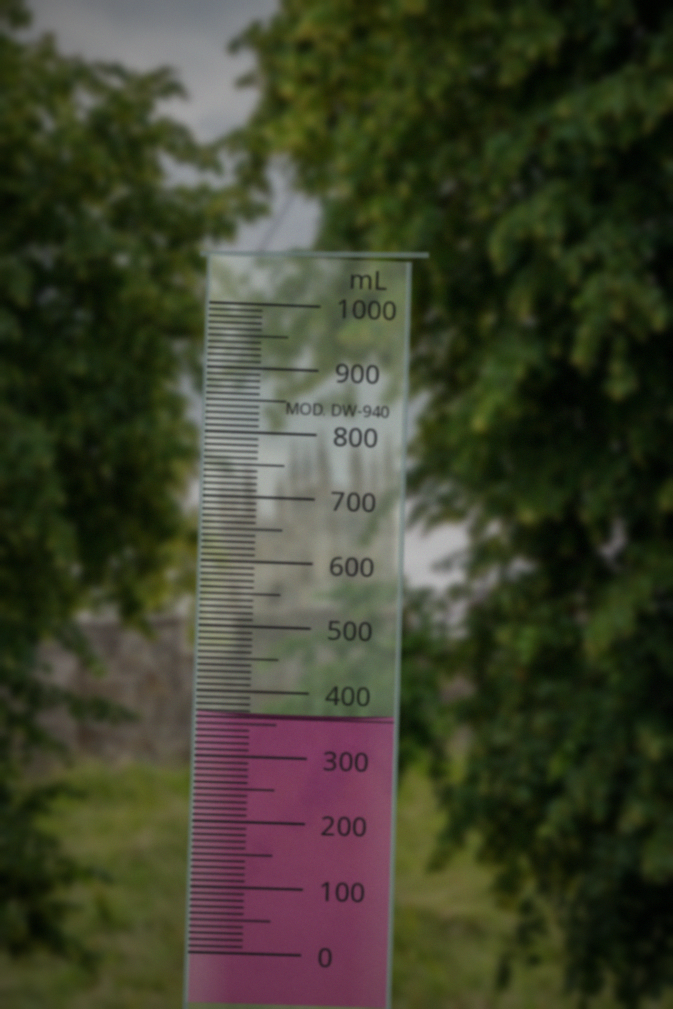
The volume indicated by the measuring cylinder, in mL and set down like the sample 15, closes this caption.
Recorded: 360
